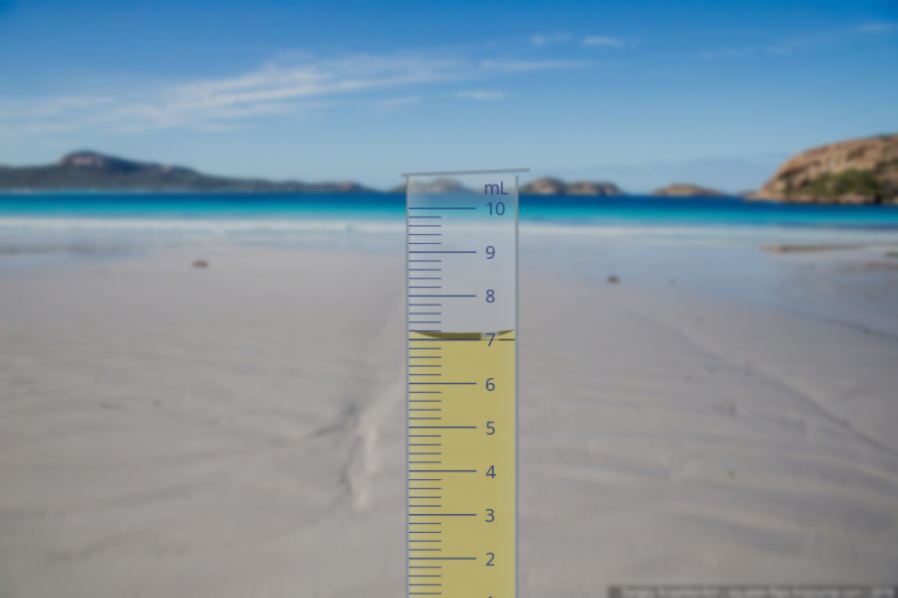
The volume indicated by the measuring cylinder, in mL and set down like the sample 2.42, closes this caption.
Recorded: 7
